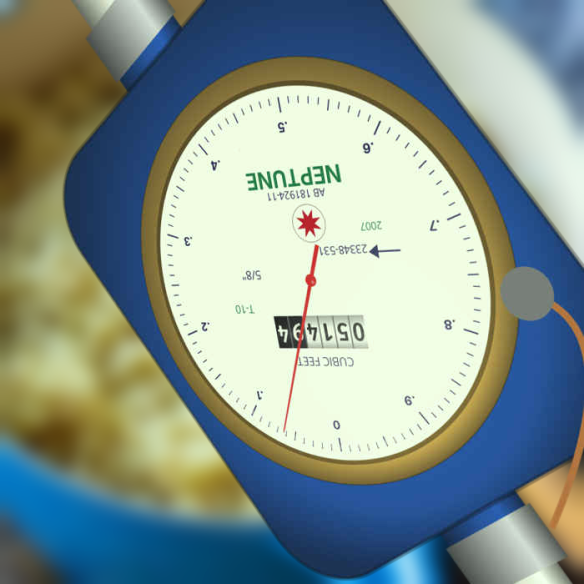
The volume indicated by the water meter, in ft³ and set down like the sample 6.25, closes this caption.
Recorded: 51494.06
